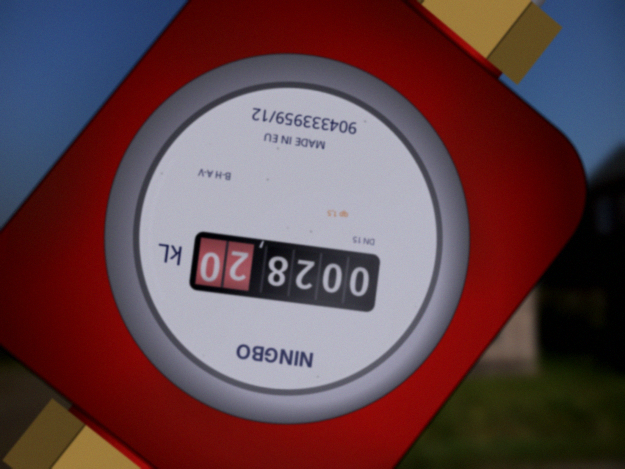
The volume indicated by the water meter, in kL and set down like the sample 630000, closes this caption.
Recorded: 28.20
